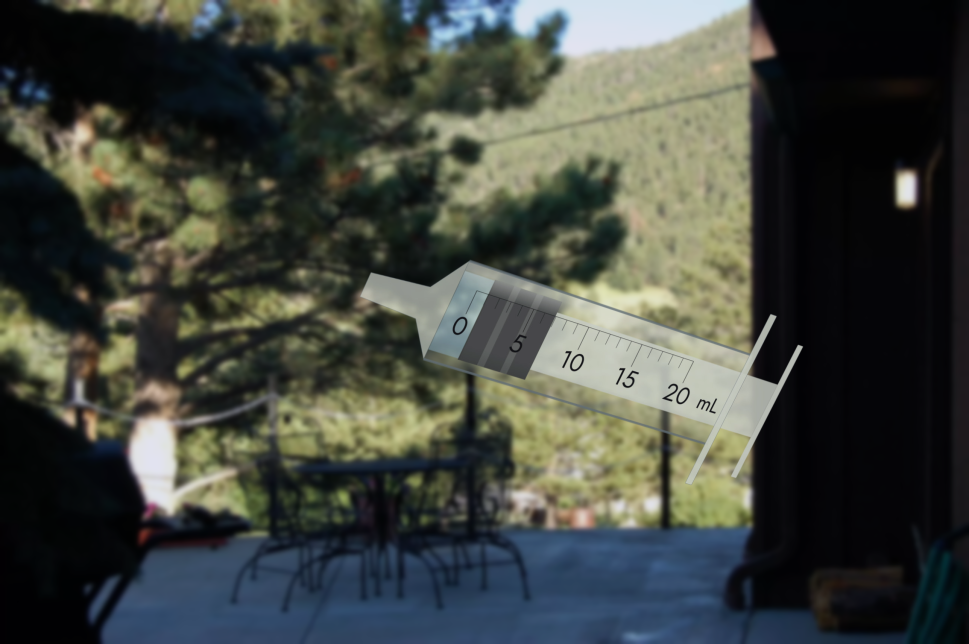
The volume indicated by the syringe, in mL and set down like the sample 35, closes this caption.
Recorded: 1
